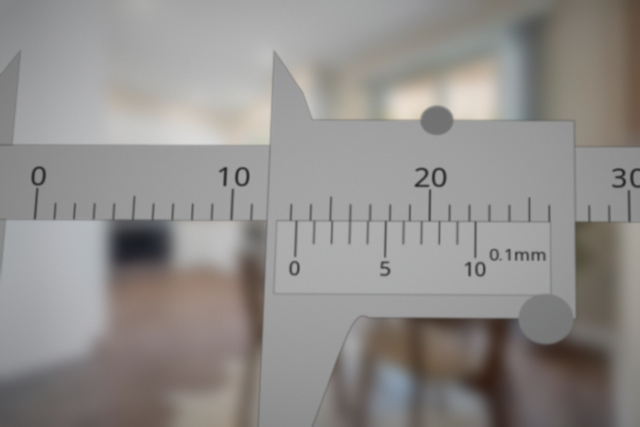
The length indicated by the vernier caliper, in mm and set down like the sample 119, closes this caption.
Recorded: 13.3
